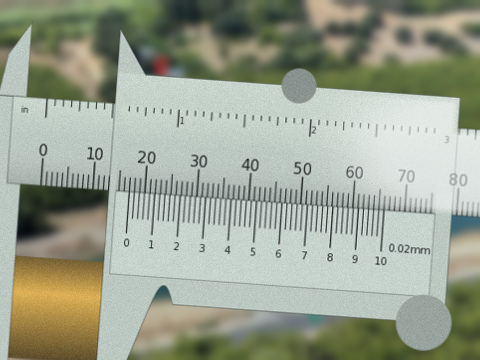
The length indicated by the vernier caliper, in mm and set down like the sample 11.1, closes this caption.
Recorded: 17.0
